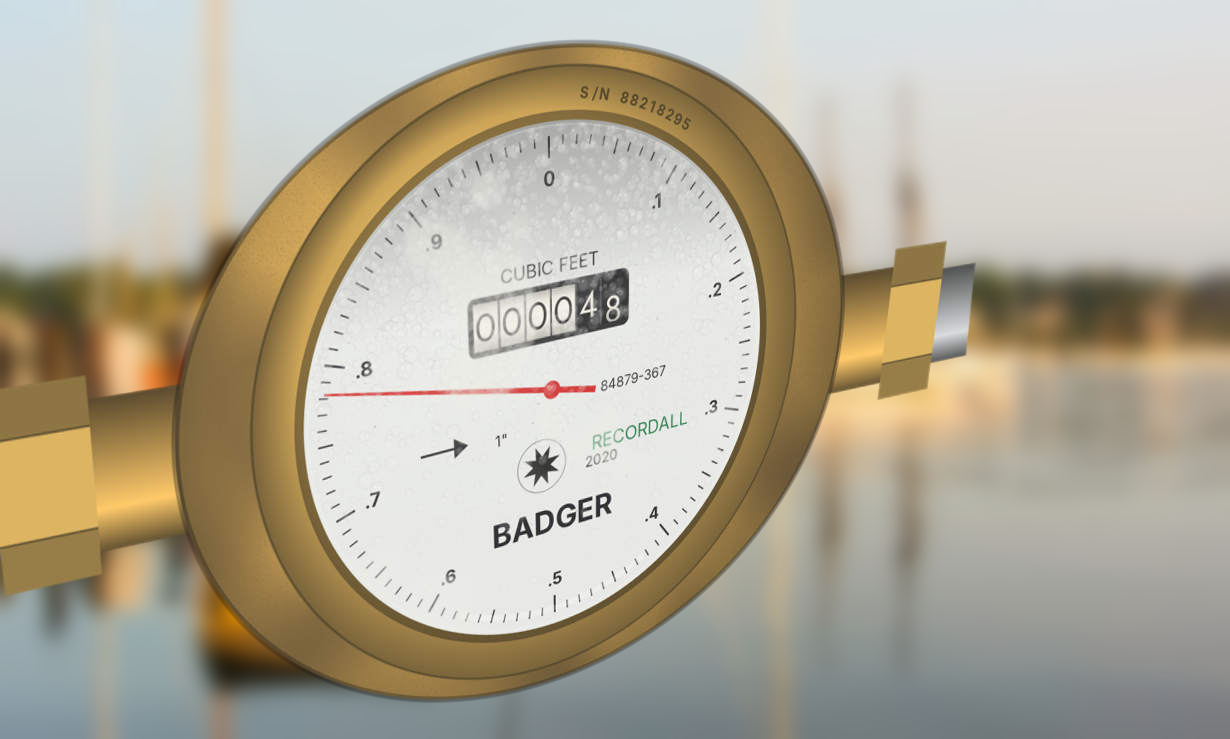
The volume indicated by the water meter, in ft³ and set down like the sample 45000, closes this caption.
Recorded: 47.78
